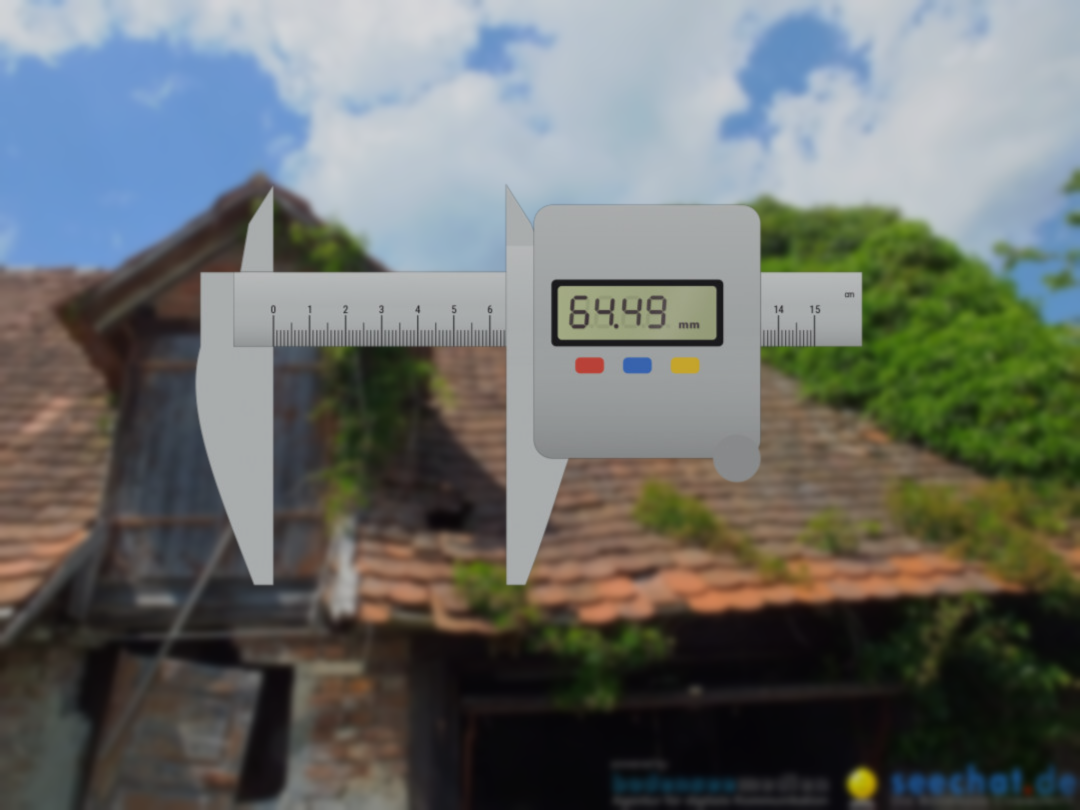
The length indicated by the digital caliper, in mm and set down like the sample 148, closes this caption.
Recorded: 64.49
